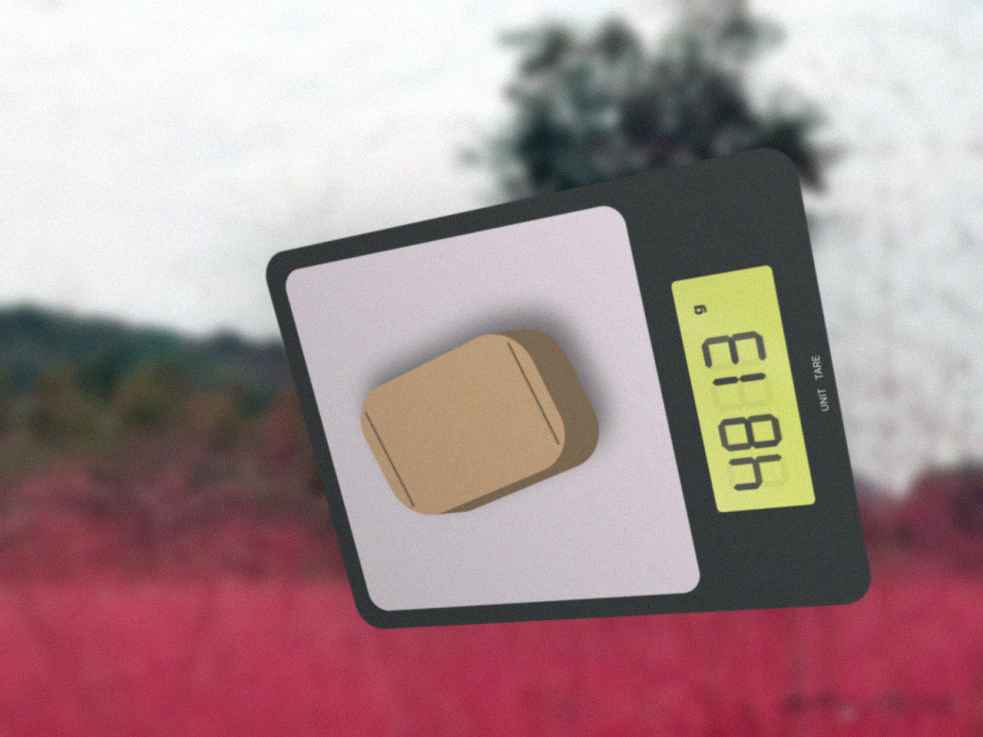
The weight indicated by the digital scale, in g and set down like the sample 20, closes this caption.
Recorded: 4813
